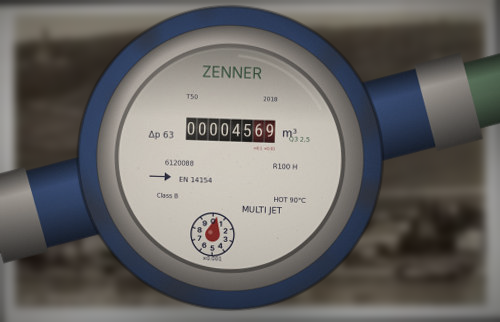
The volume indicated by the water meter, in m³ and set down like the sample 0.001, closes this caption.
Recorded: 45.690
